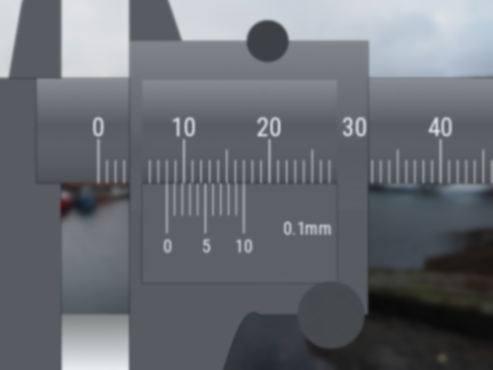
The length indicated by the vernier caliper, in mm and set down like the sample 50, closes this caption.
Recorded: 8.0
